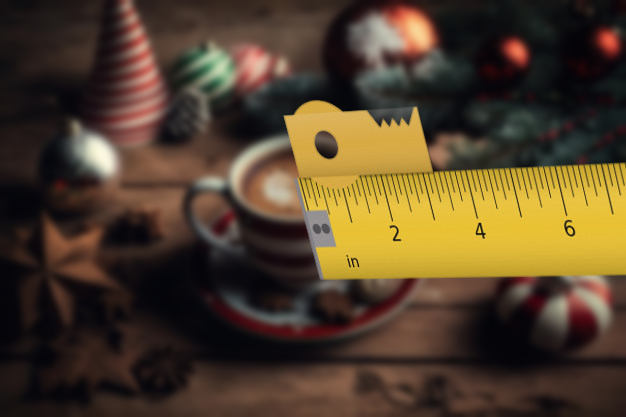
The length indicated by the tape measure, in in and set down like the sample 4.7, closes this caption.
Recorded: 3.25
